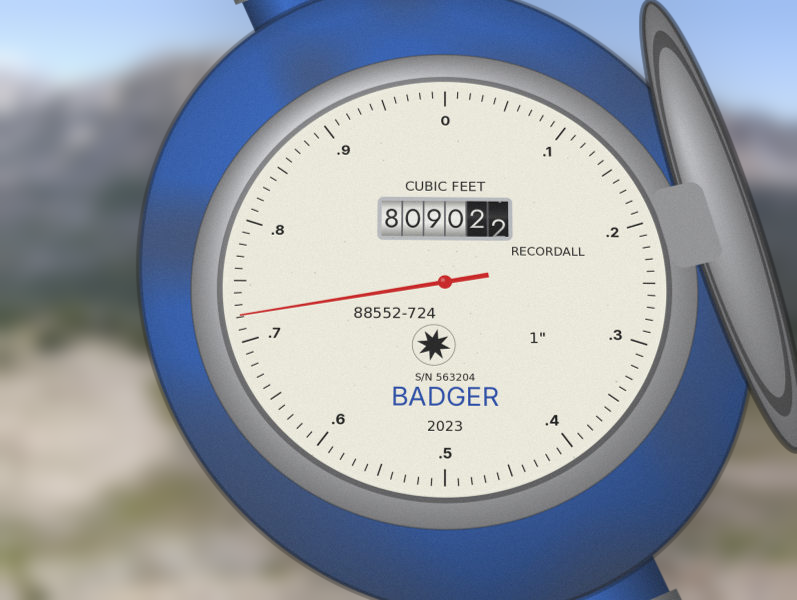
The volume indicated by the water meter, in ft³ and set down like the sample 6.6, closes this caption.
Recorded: 809021.72
